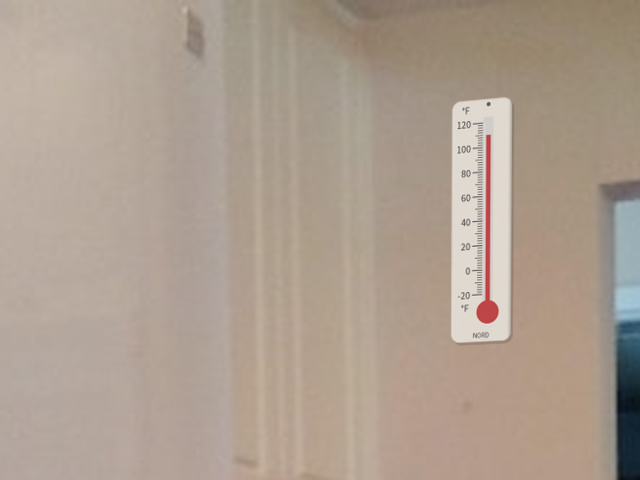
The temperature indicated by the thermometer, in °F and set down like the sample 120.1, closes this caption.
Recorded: 110
